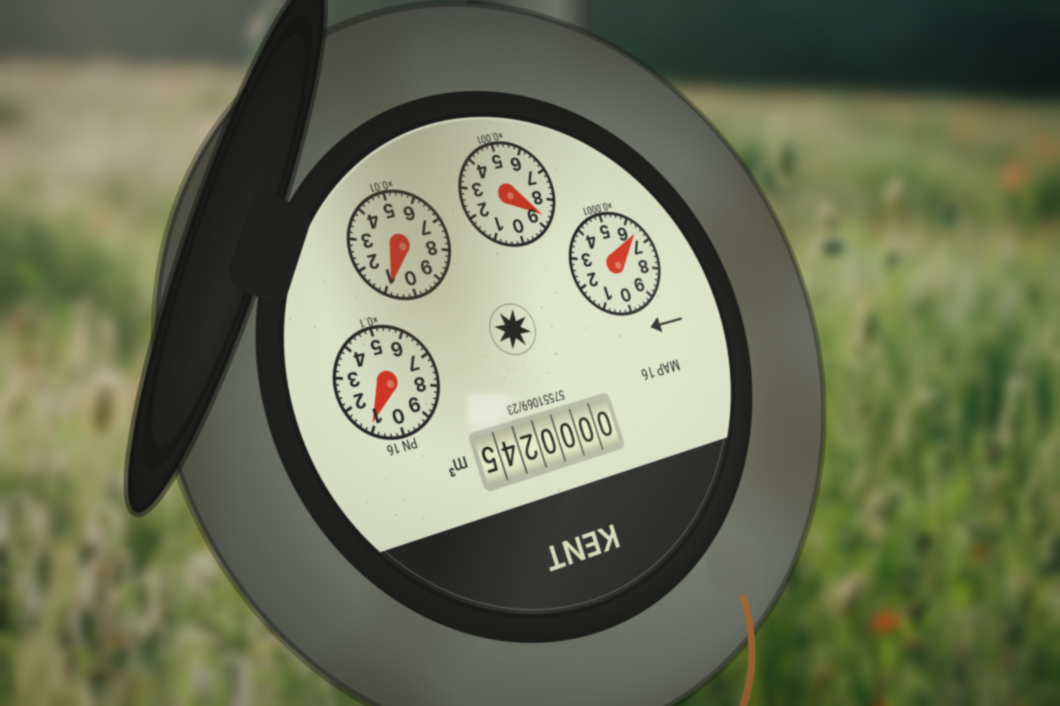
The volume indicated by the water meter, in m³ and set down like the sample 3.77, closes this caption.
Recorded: 245.1086
